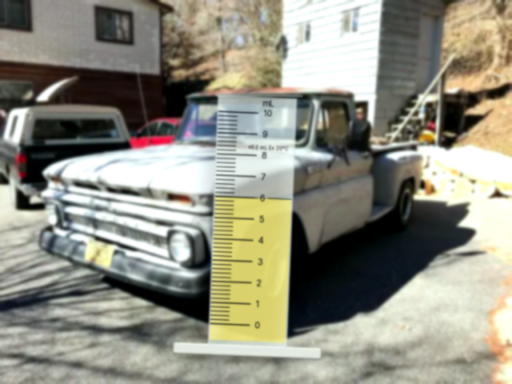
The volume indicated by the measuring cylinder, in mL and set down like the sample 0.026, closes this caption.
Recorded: 6
